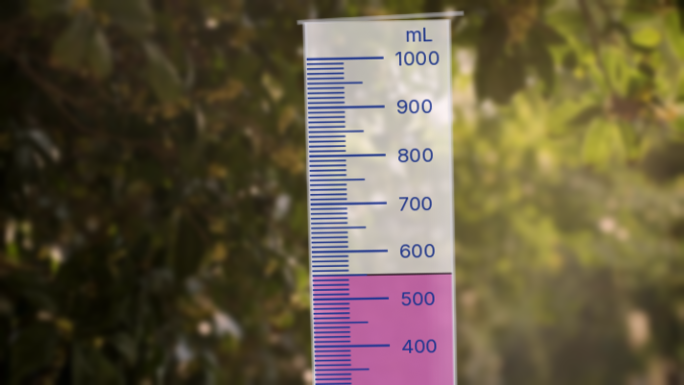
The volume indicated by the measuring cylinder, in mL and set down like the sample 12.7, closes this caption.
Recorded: 550
